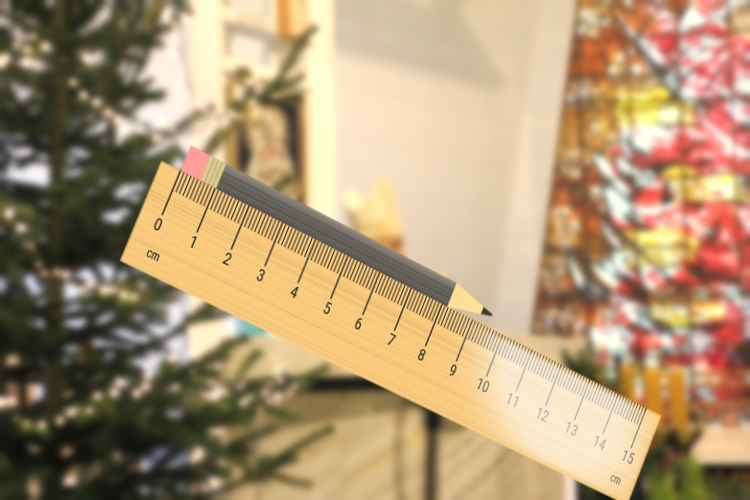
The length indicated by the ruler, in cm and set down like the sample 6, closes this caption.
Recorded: 9.5
